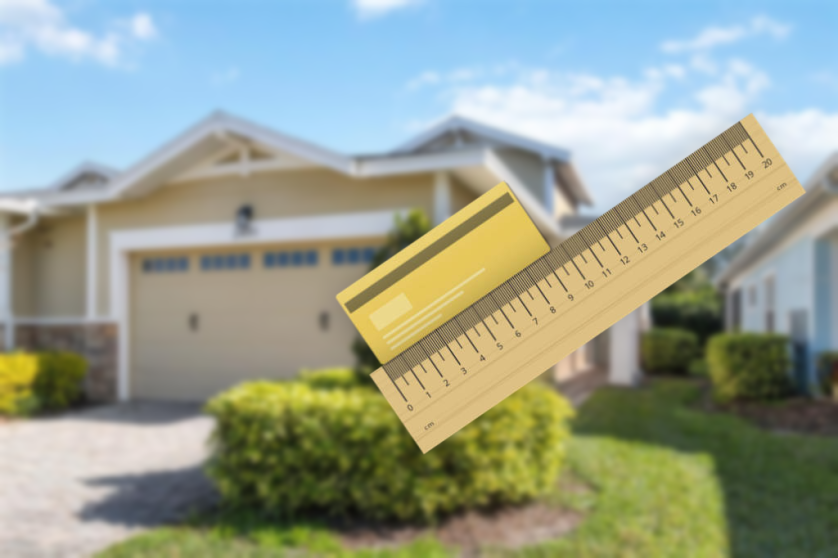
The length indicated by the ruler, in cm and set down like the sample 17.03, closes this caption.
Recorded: 9.5
